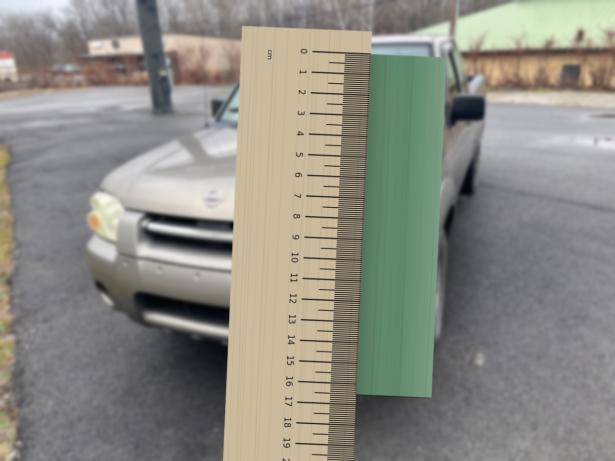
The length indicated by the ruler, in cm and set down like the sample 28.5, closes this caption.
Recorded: 16.5
